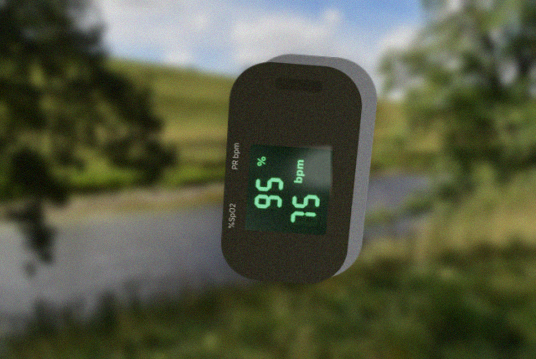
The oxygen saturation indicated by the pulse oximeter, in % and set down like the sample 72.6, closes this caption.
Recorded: 95
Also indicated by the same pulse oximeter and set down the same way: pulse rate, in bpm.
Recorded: 75
